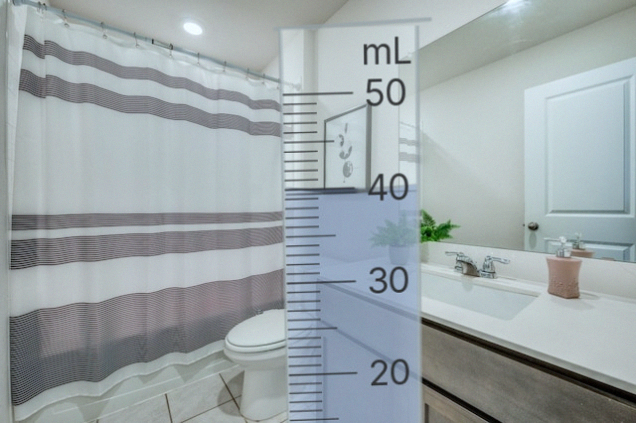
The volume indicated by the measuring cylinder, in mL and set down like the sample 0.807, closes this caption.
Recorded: 39.5
